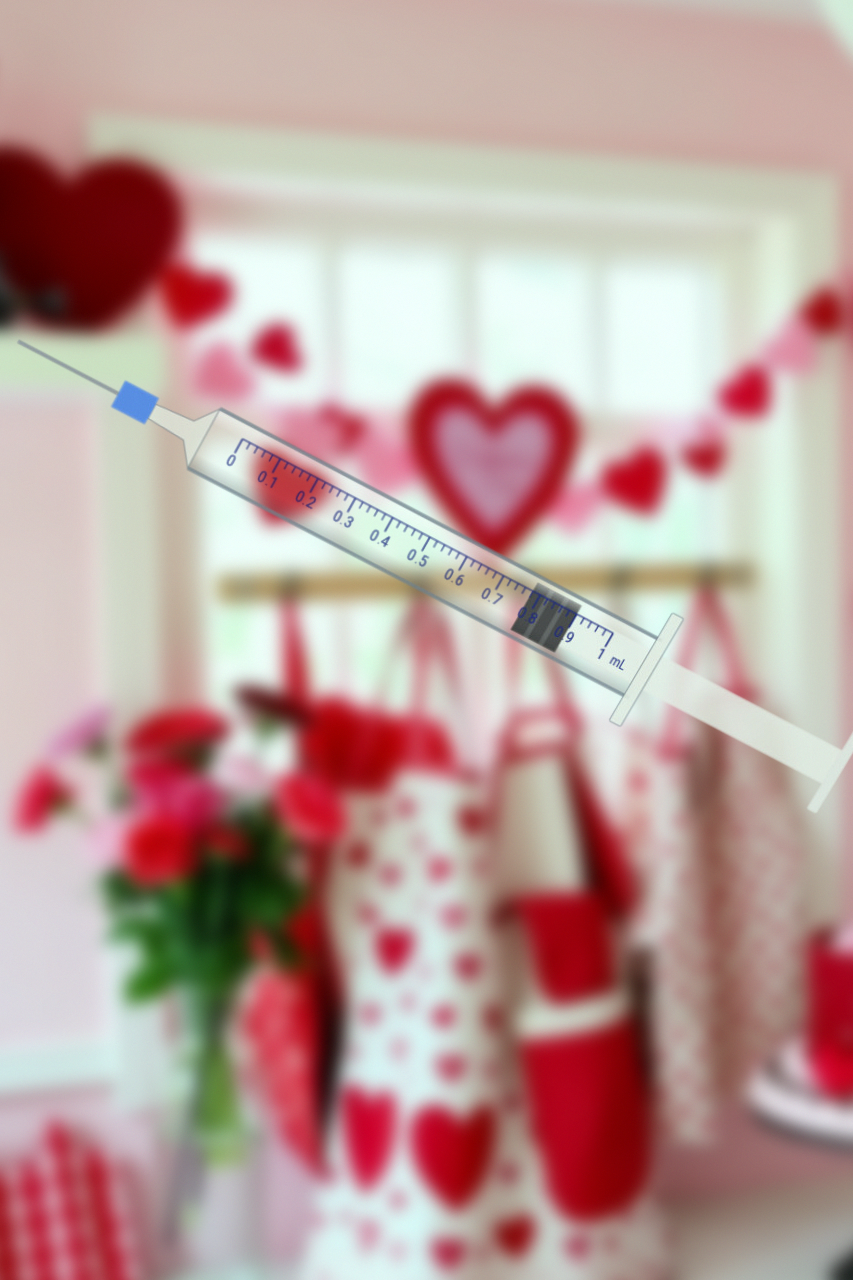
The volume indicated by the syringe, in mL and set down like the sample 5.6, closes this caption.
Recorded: 0.78
